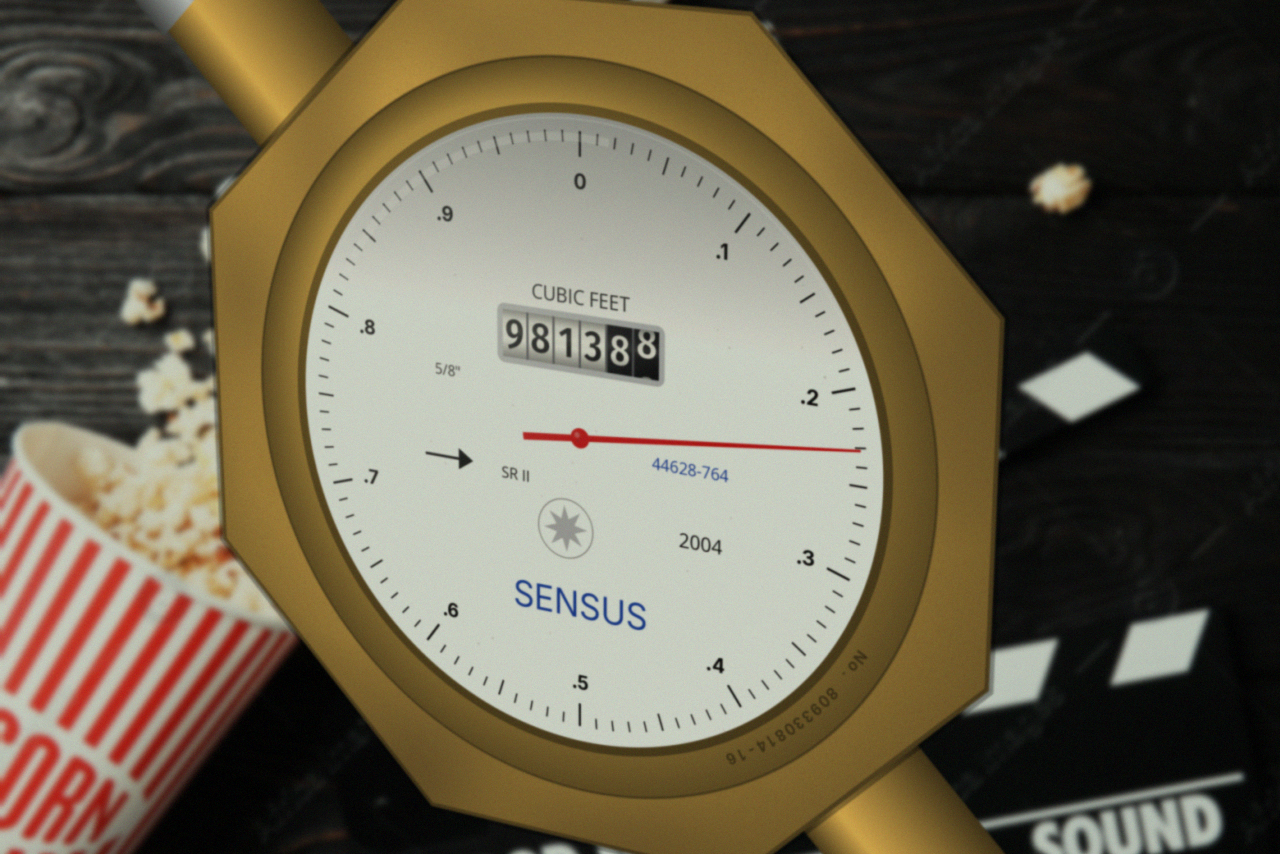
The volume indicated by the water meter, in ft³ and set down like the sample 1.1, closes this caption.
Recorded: 981388.23
